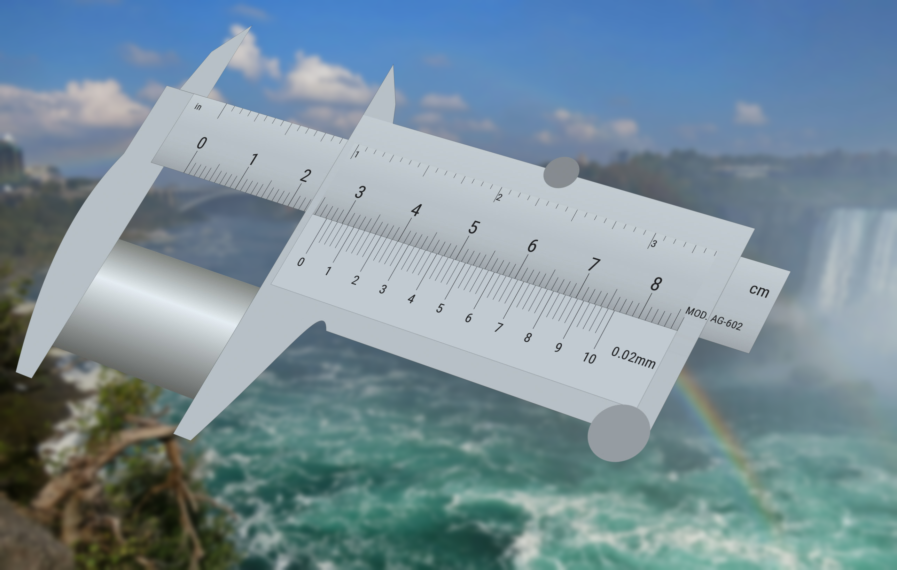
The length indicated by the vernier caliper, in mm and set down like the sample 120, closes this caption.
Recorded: 27.2
